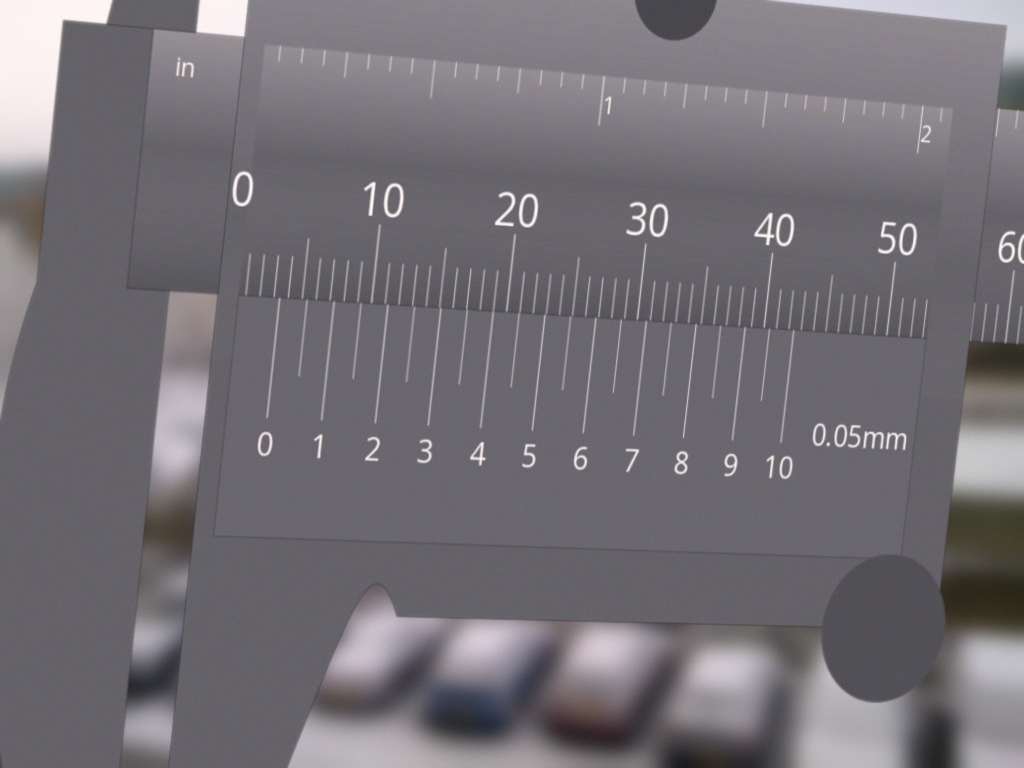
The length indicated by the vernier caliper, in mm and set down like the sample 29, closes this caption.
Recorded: 3.4
